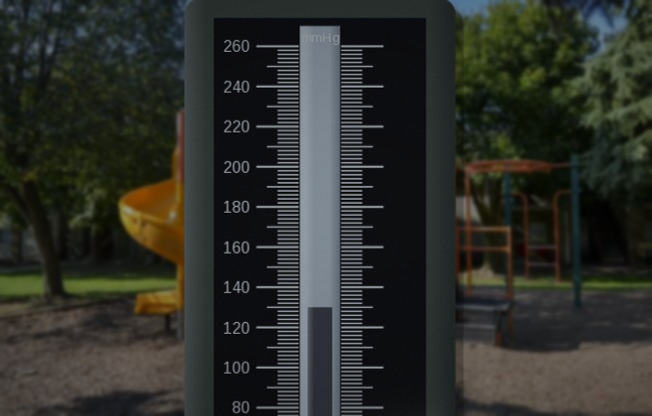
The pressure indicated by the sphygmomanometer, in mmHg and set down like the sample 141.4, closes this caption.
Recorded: 130
